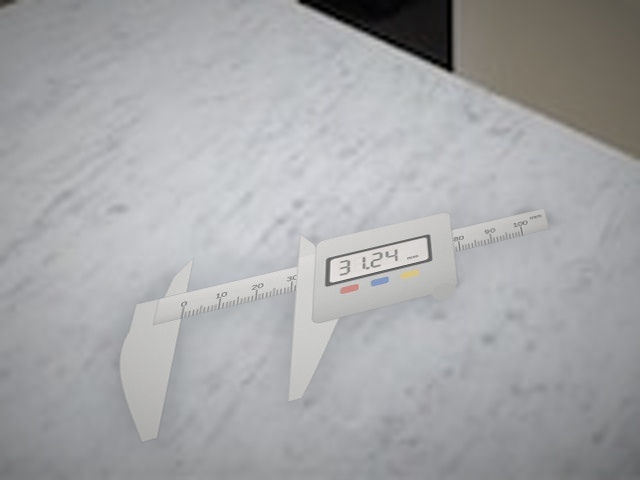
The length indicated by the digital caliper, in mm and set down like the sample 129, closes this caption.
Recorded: 31.24
